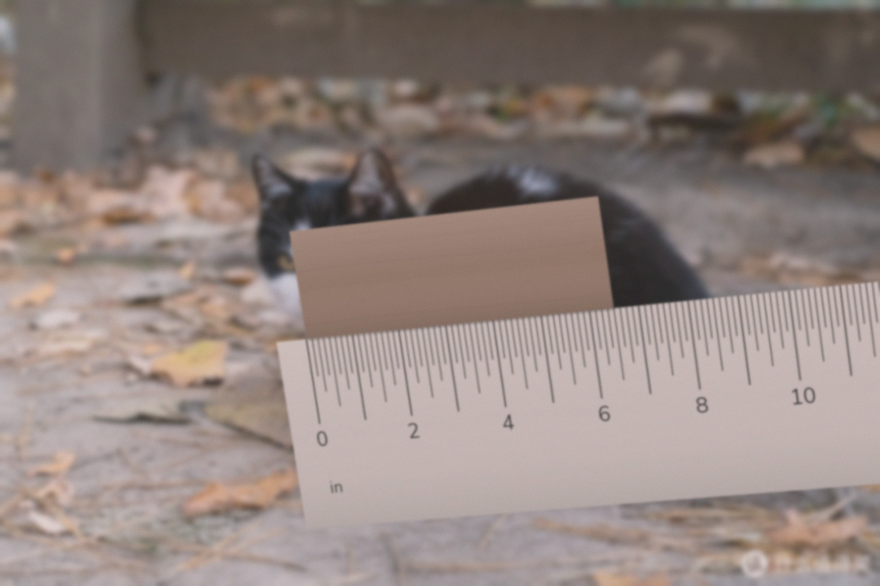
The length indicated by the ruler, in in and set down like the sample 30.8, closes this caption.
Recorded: 6.5
